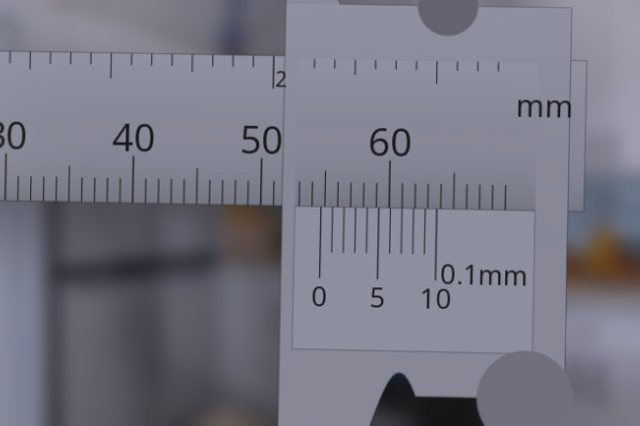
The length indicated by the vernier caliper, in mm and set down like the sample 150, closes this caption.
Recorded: 54.7
